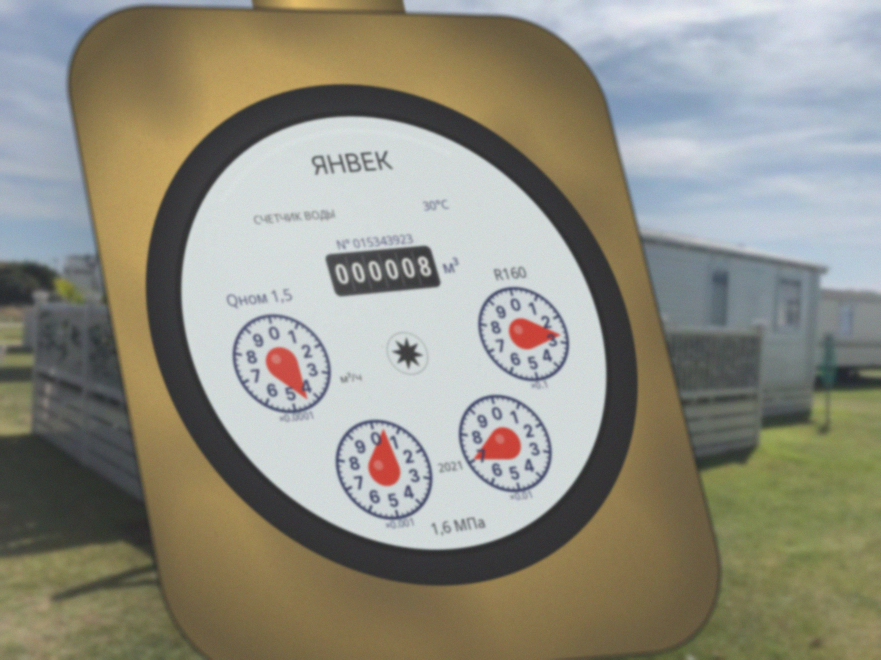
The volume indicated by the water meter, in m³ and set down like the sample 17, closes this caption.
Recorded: 8.2704
